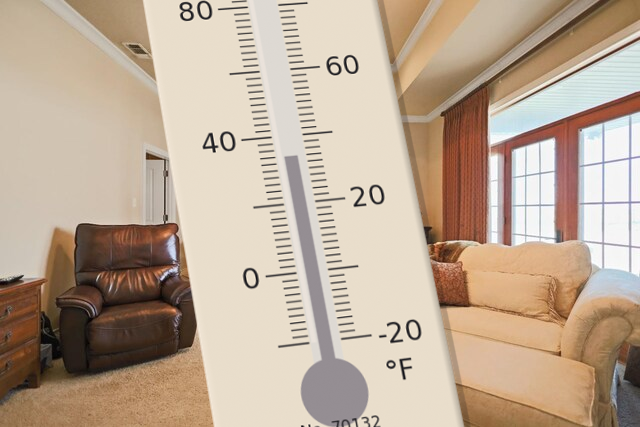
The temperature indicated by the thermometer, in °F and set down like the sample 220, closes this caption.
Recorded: 34
